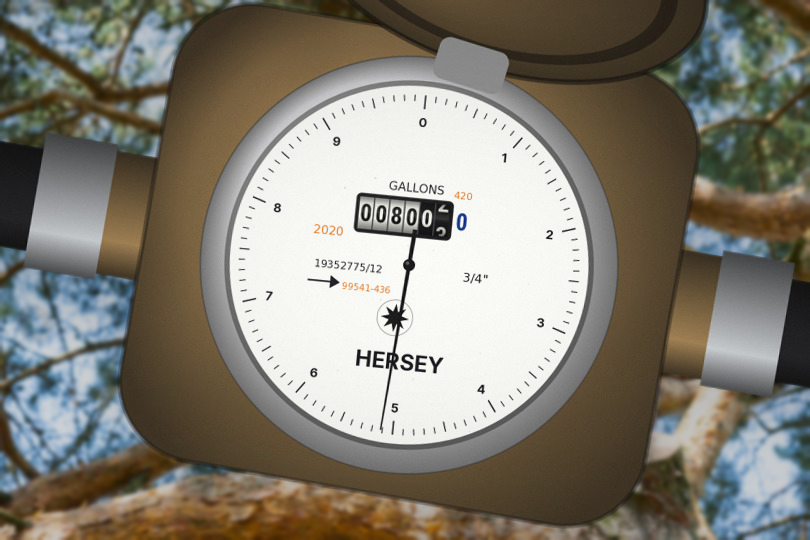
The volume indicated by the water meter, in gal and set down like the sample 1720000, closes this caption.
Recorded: 80025.1
